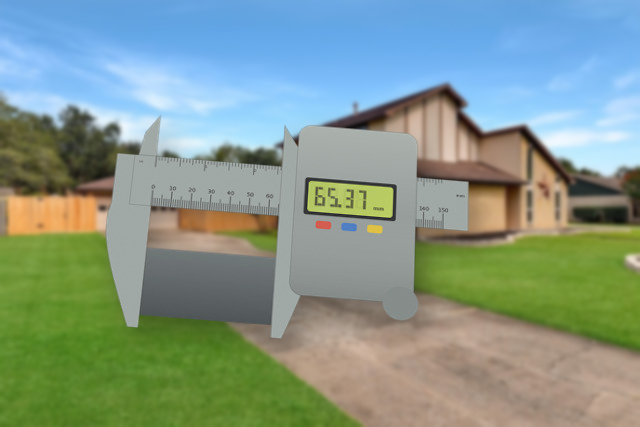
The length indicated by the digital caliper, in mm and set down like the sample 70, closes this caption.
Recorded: 65.37
